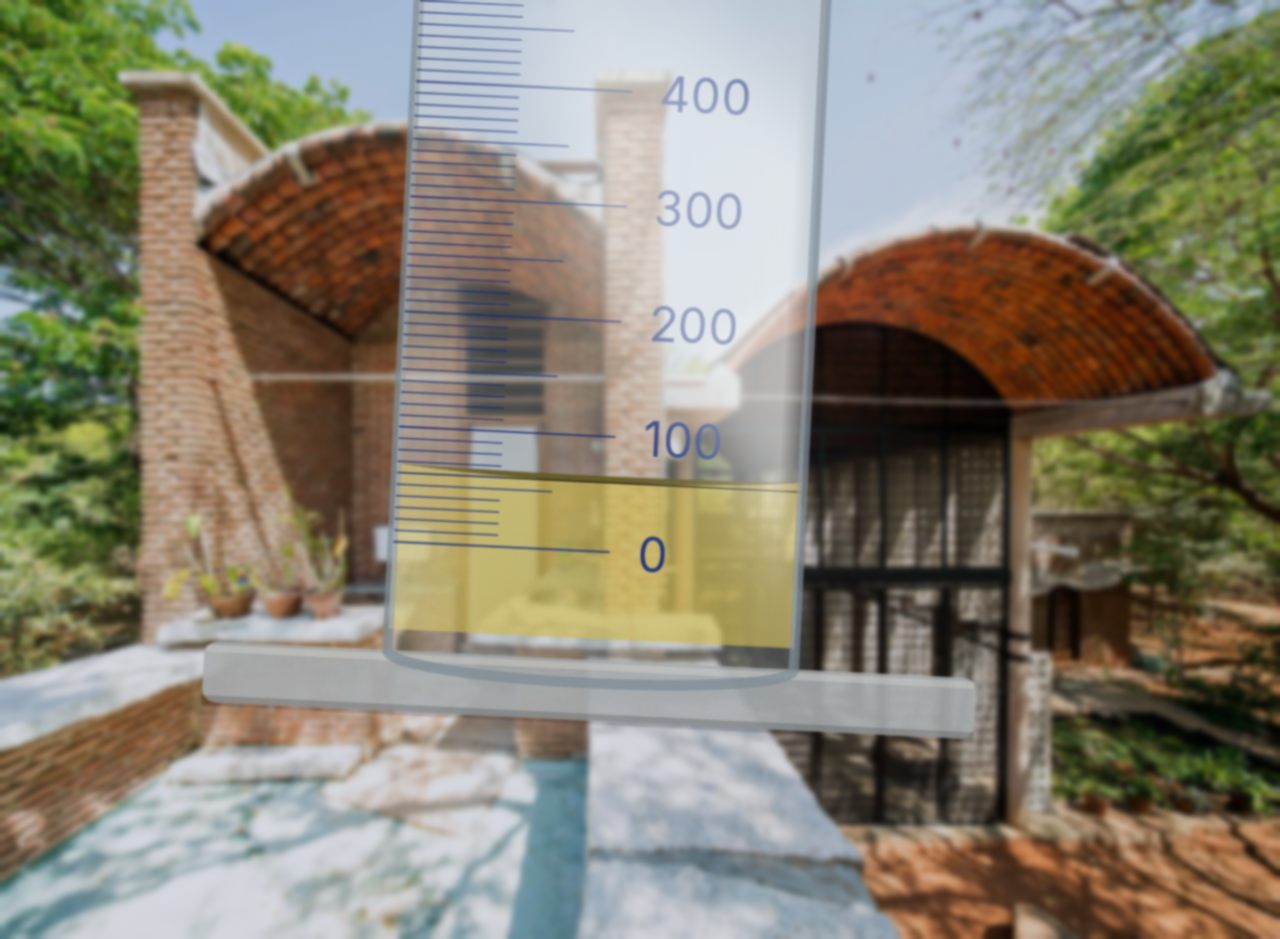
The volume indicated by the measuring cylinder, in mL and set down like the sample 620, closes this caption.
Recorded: 60
